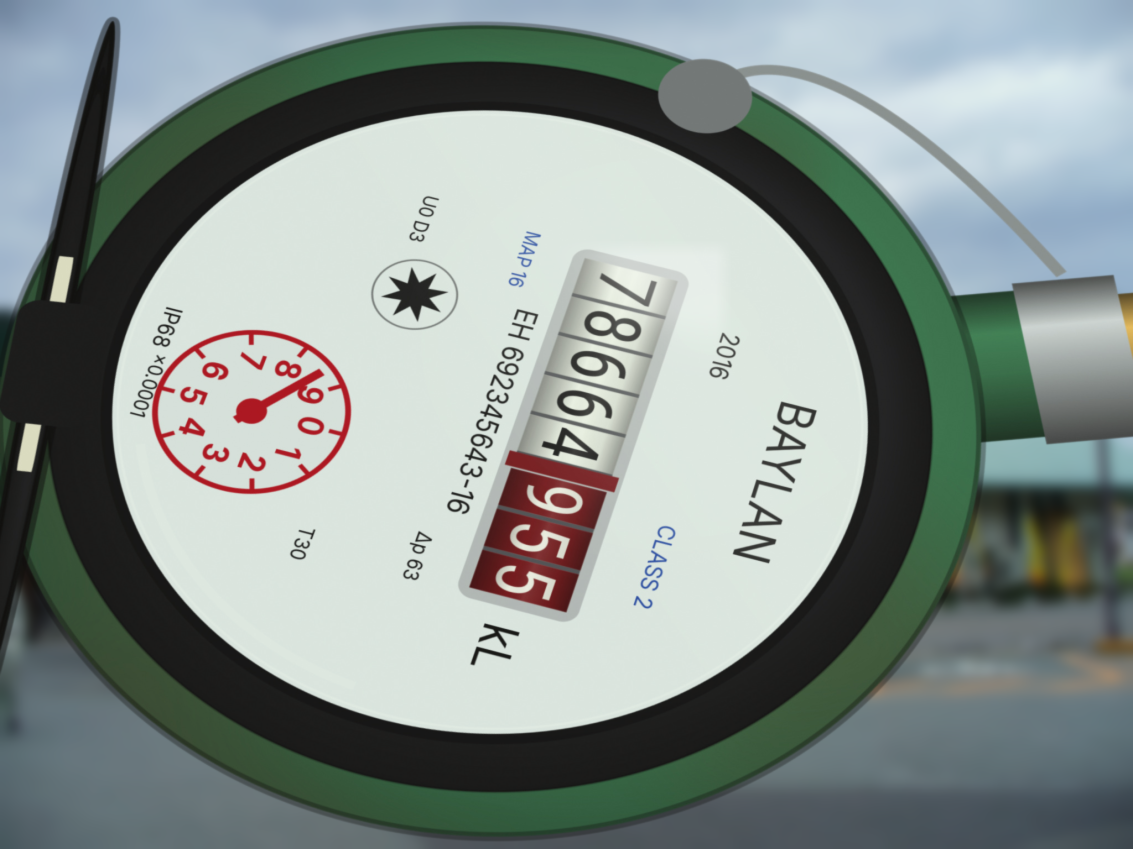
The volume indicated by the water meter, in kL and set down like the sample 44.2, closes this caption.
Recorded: 78664.9558
